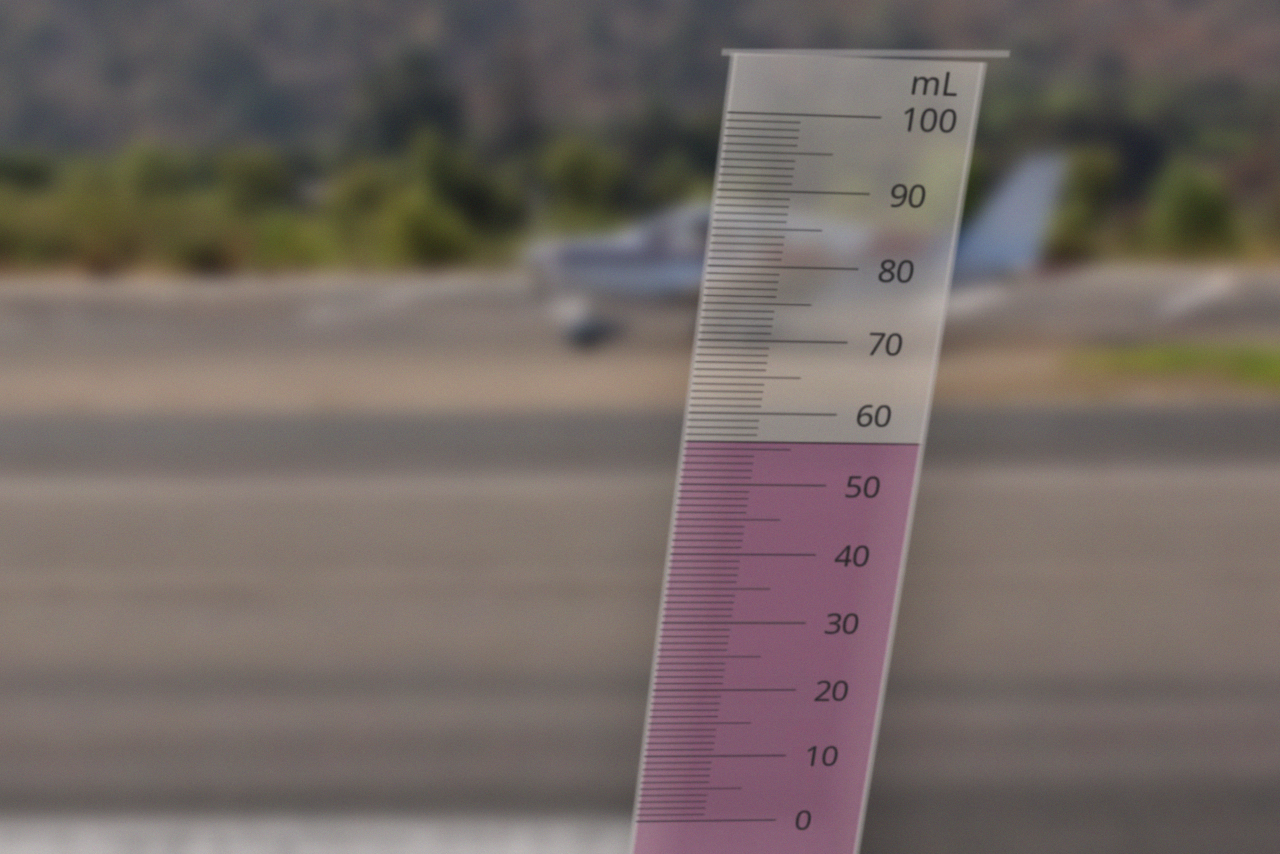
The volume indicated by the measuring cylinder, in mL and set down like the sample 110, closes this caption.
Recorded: 56
